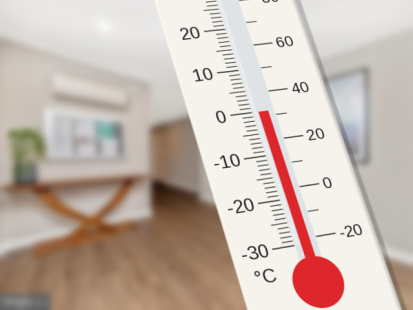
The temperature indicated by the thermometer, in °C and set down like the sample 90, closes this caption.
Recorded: 0
